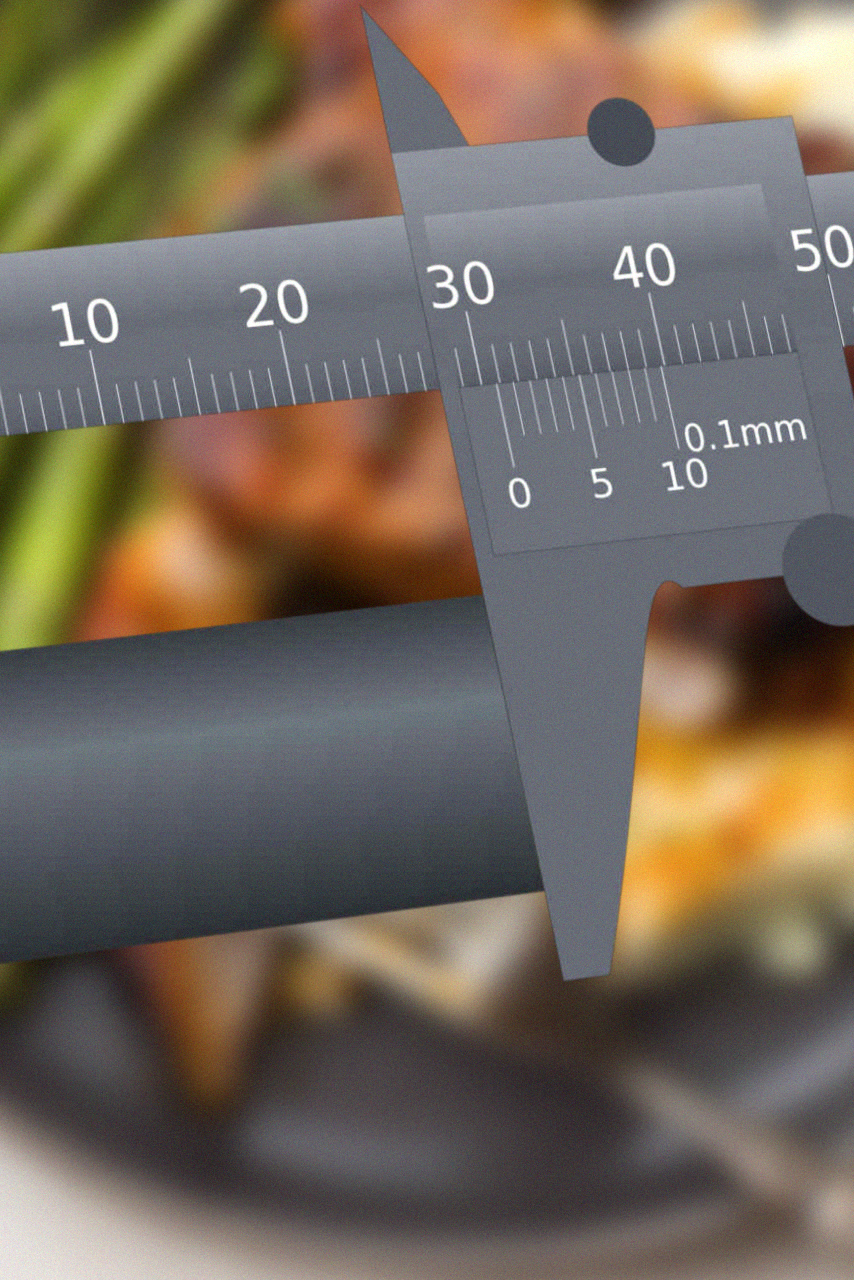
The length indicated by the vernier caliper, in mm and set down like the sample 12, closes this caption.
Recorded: 30.8
